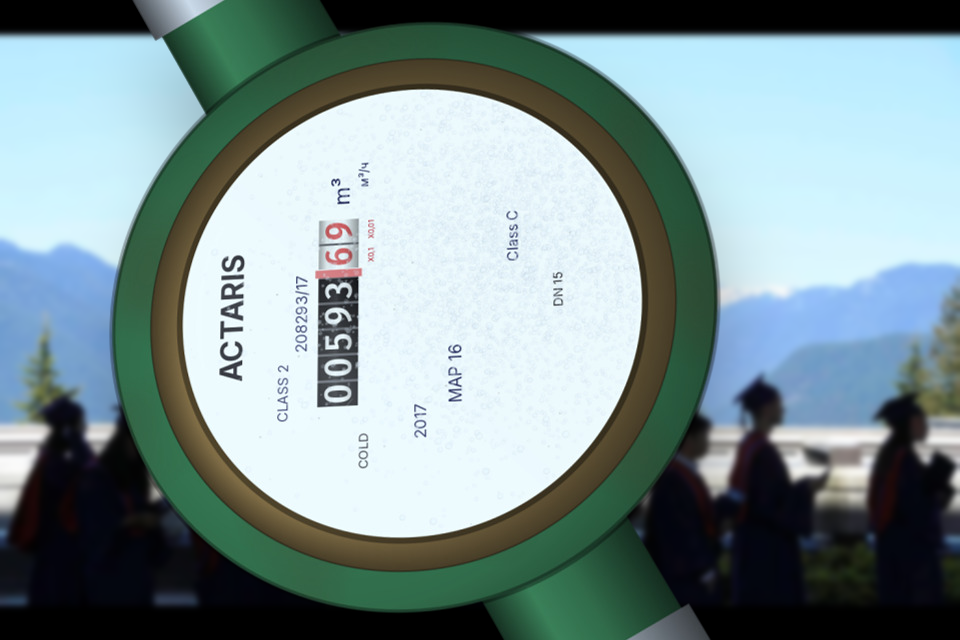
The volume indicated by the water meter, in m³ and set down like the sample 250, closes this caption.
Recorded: 593.69
